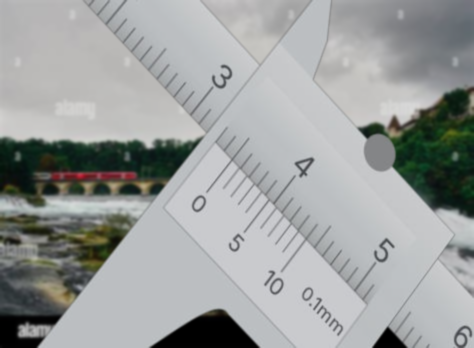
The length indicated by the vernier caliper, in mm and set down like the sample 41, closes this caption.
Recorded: 35.0
